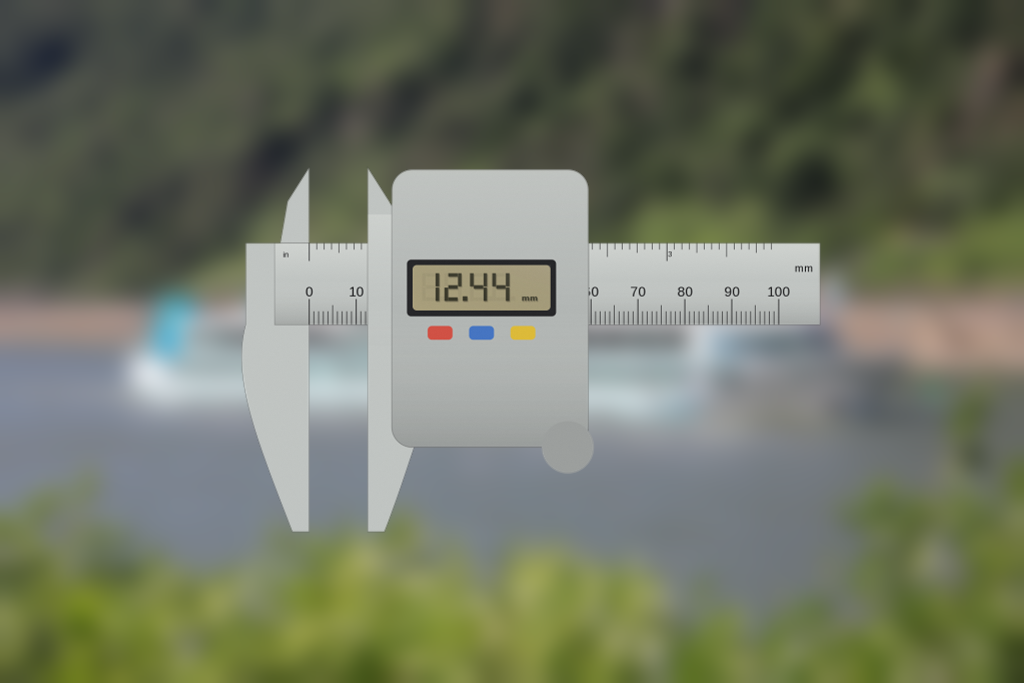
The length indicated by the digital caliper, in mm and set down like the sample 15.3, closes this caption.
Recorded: 12.44
